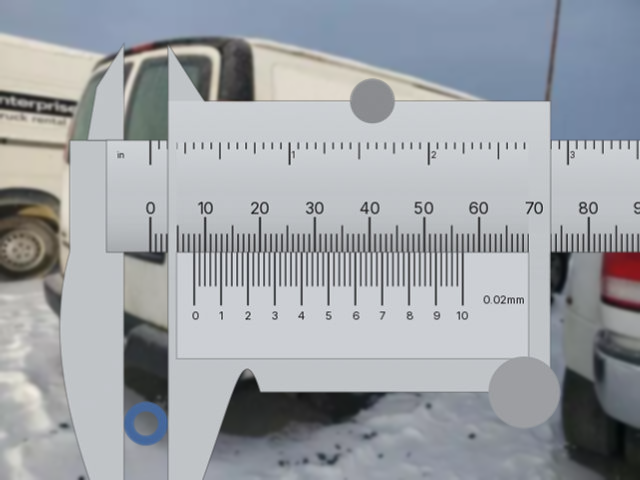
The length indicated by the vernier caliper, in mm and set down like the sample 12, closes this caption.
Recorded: 8.0
